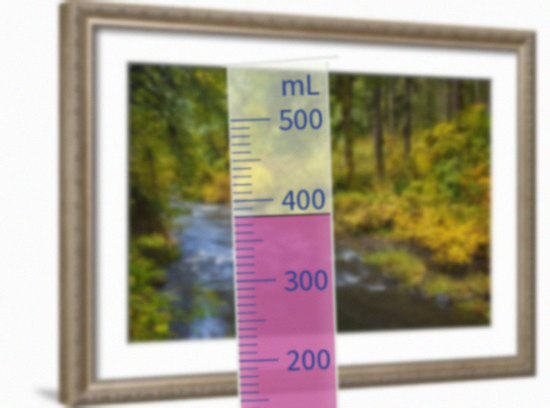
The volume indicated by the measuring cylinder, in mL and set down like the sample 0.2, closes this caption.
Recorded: 380
